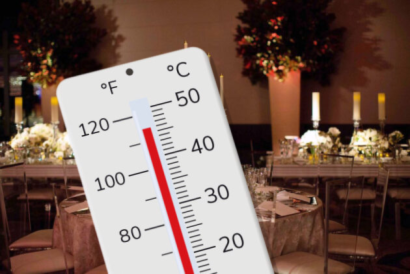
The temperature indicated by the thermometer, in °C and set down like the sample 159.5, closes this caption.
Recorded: 46
